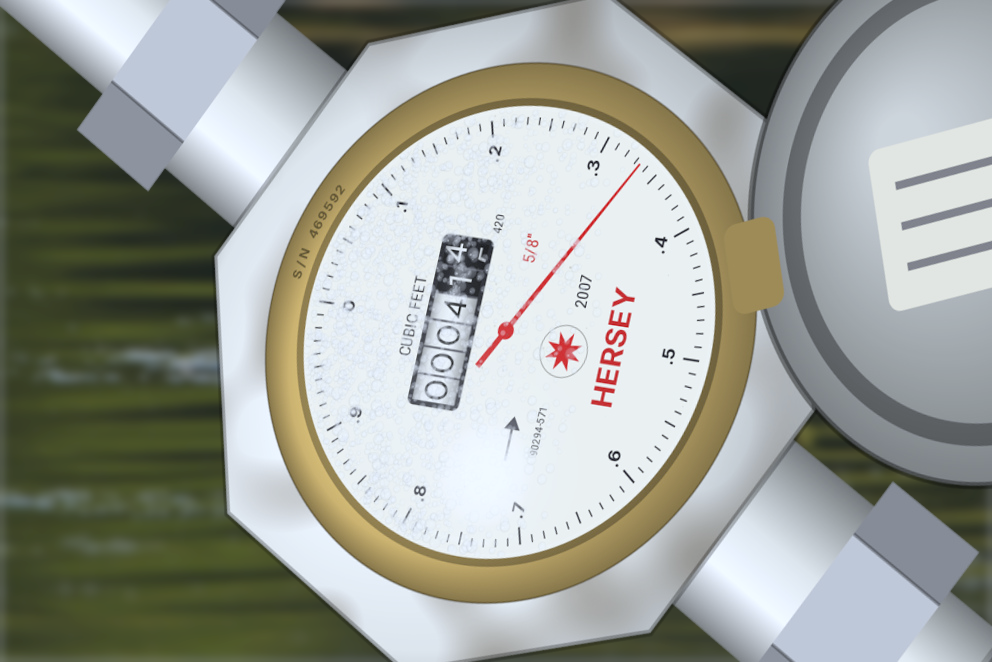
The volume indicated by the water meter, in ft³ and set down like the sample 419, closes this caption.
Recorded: 414.33
